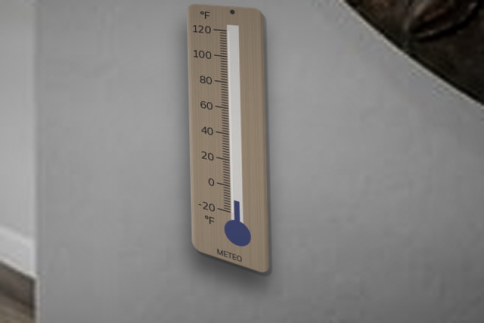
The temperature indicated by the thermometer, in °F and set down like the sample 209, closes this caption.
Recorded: -10
